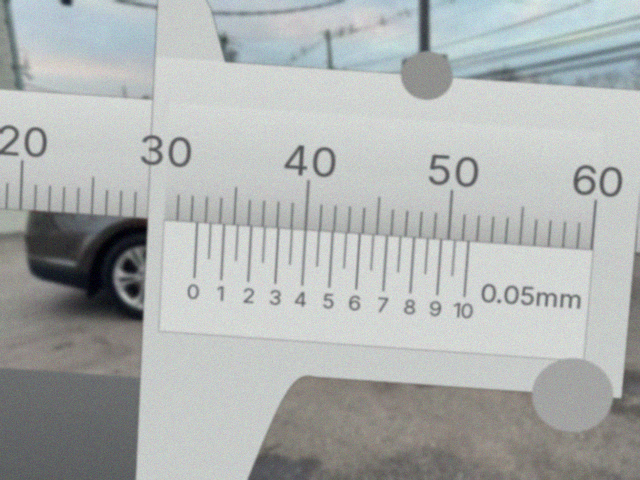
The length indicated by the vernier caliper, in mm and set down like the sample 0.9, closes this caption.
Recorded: 32.4
